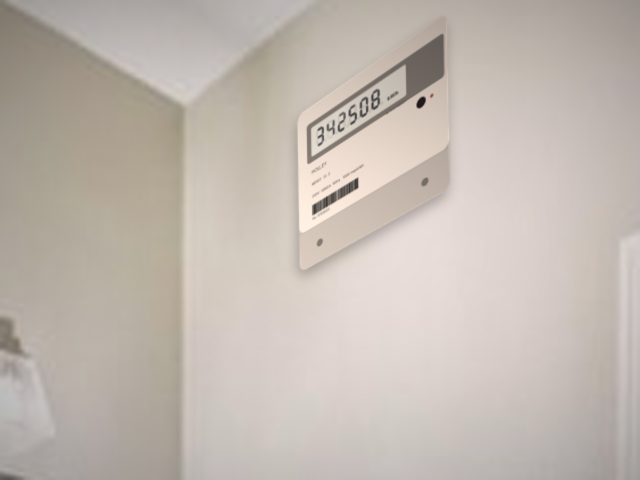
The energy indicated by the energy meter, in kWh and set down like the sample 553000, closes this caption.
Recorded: 342508
